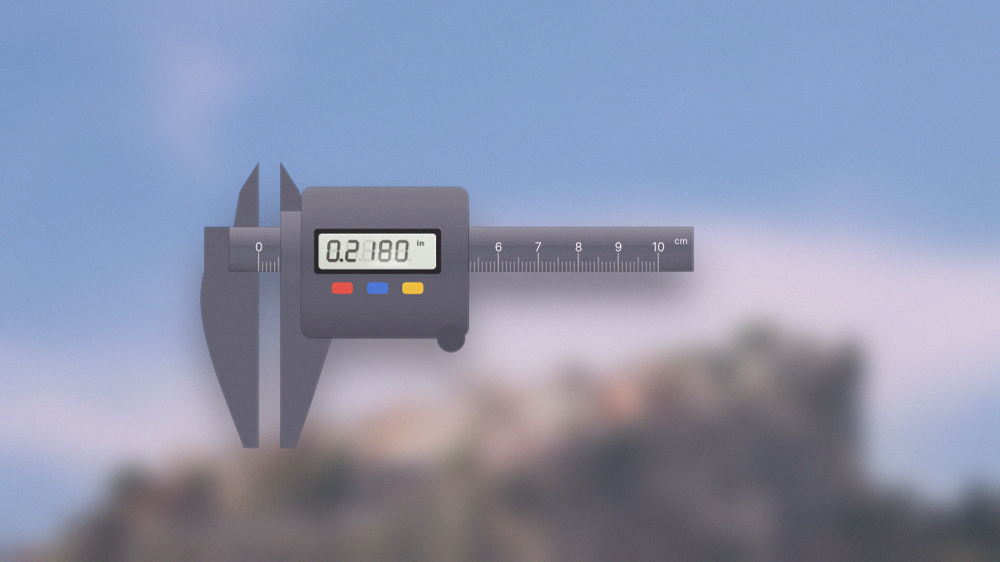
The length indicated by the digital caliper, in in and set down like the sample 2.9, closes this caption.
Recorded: 0.2180
